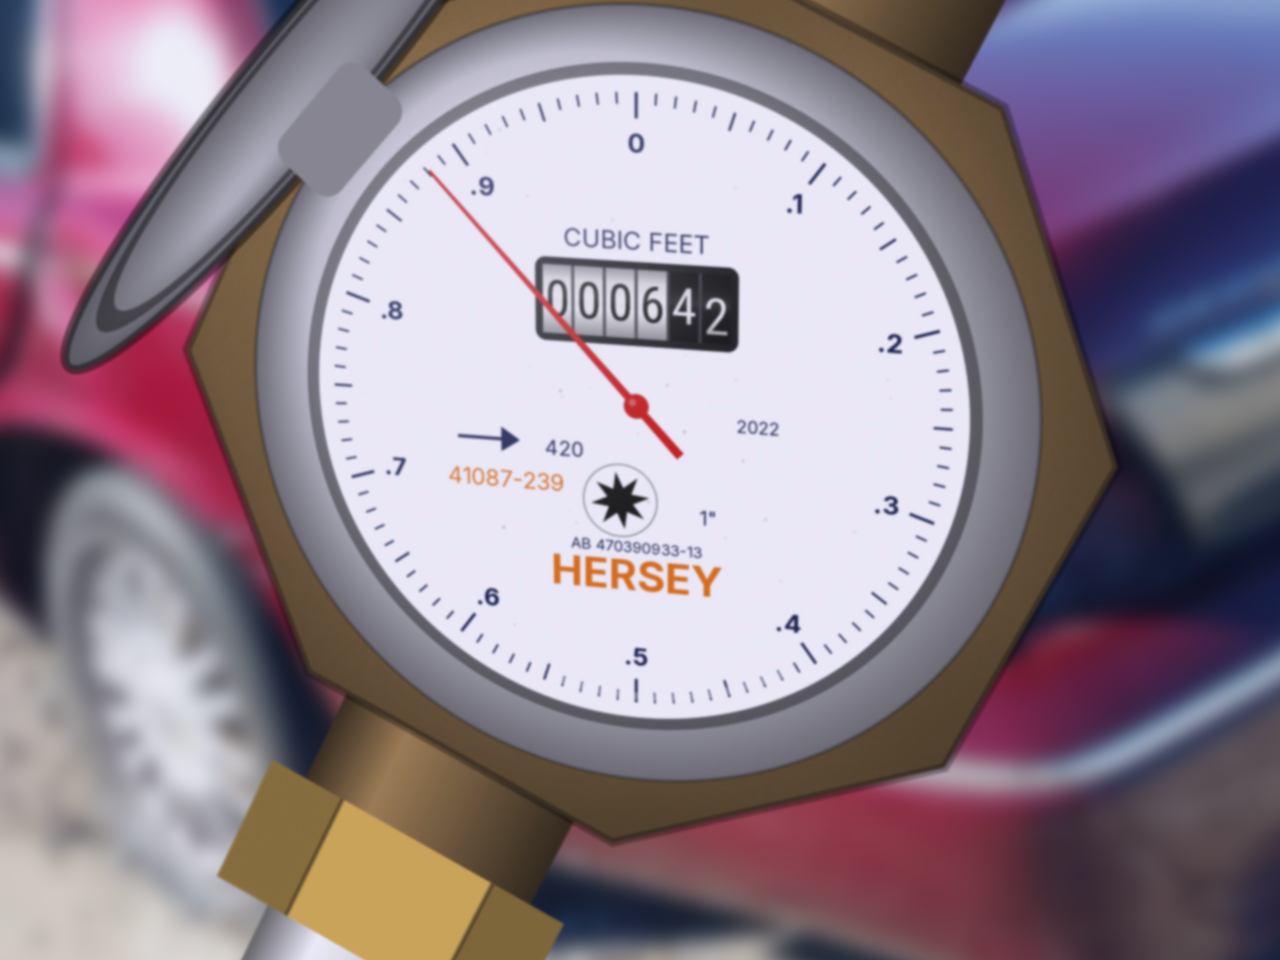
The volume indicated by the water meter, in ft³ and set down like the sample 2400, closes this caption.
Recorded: 641.88
